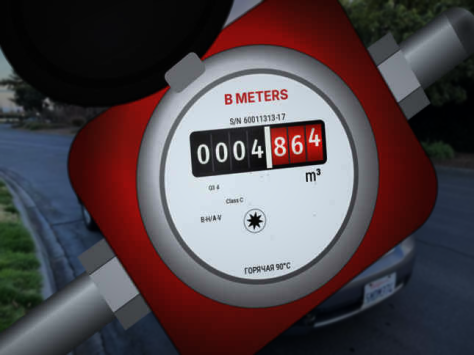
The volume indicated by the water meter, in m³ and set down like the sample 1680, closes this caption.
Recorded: 4.864
